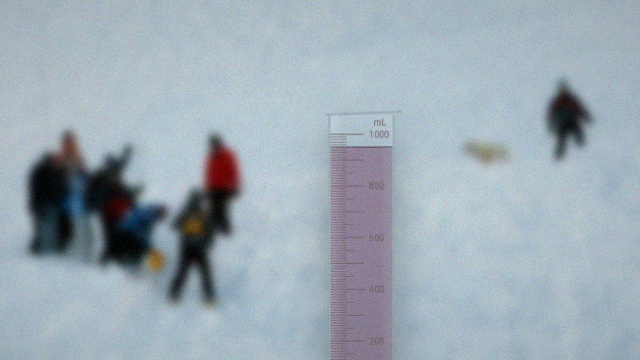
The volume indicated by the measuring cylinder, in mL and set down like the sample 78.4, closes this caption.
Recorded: 950
